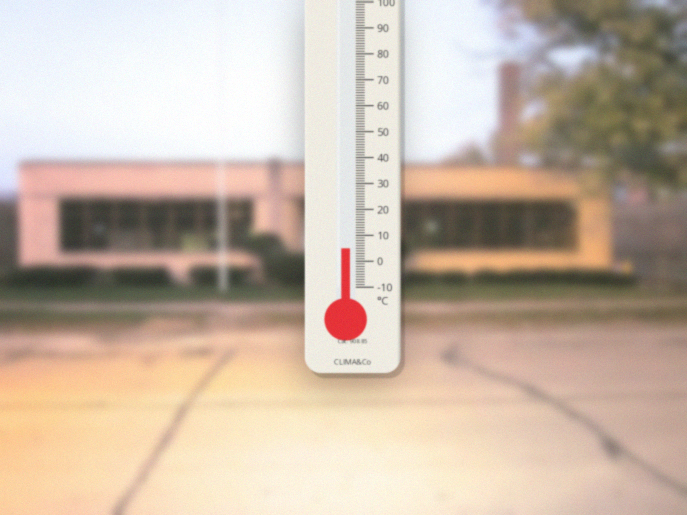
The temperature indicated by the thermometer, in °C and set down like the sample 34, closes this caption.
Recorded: 5
